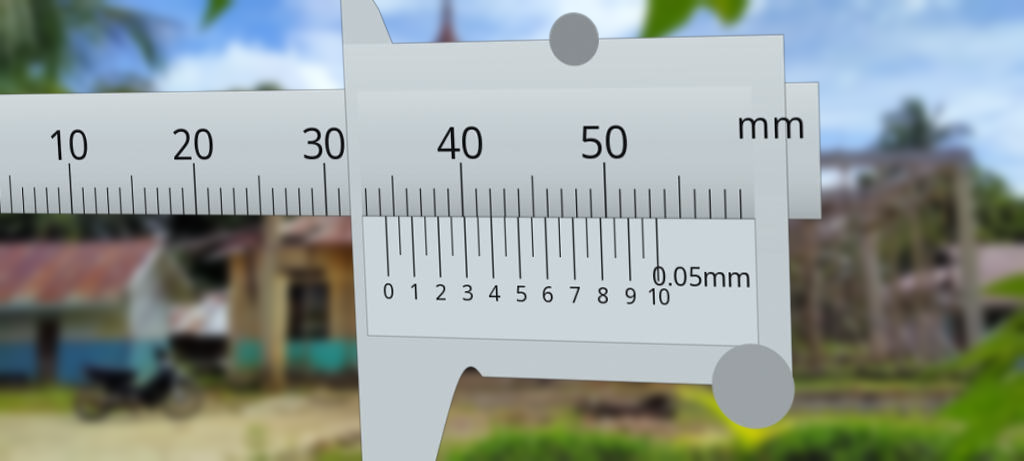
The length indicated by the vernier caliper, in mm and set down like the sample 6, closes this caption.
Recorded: 34.4
